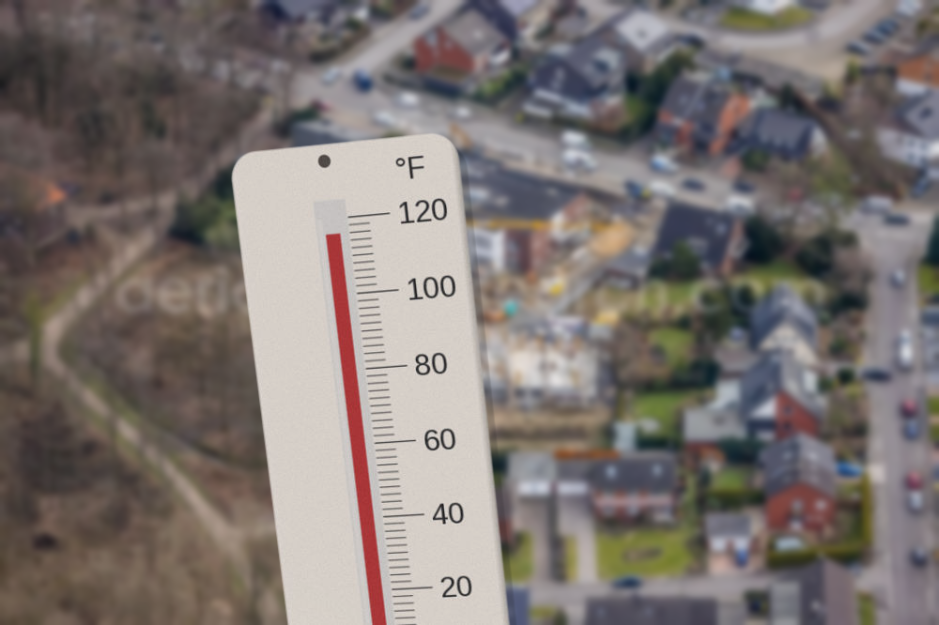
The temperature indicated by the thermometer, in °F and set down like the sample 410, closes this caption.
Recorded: 116
